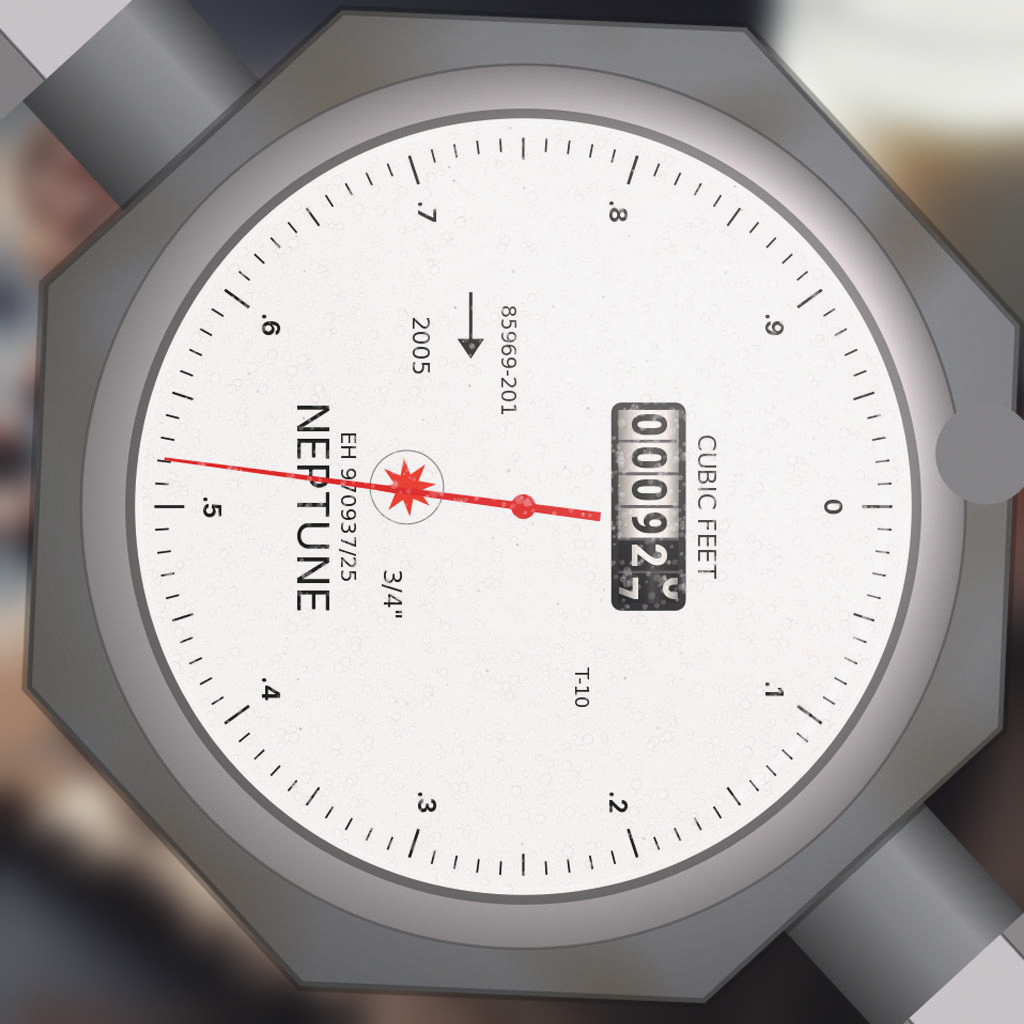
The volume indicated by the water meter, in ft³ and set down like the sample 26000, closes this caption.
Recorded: 926.52
